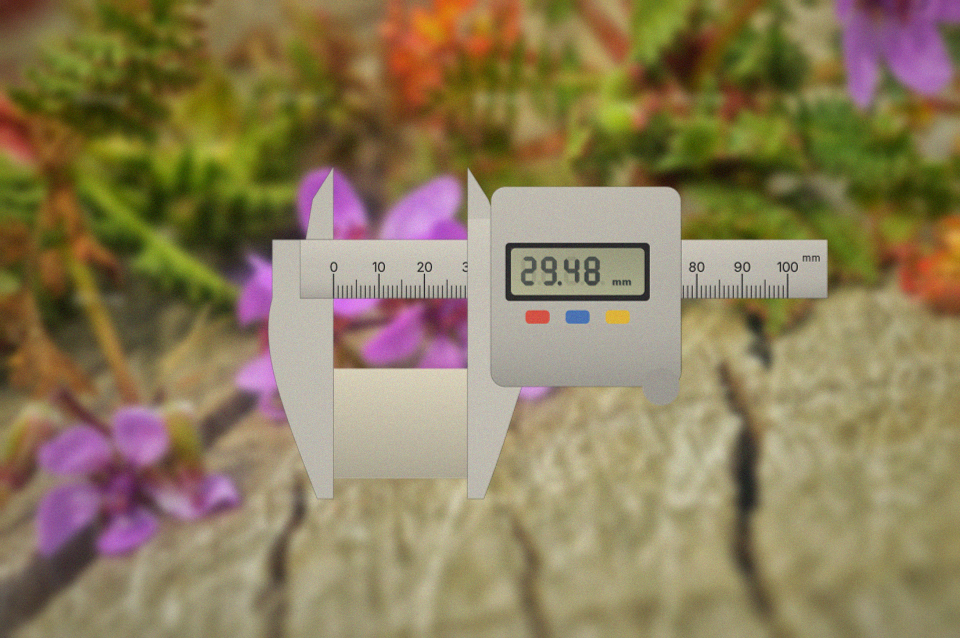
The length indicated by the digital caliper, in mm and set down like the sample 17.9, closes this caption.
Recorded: 29.48
